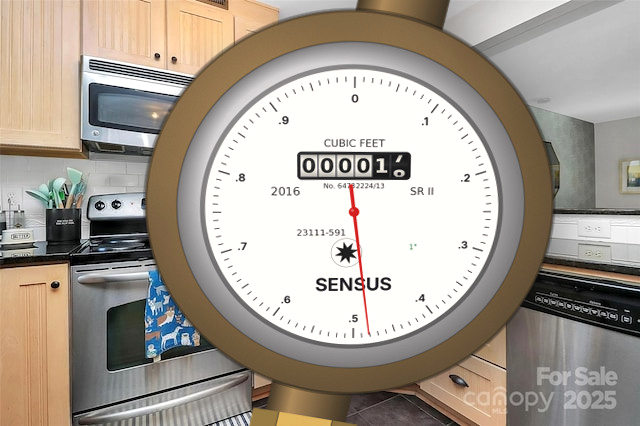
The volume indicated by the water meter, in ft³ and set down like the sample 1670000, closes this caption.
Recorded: 17.48
